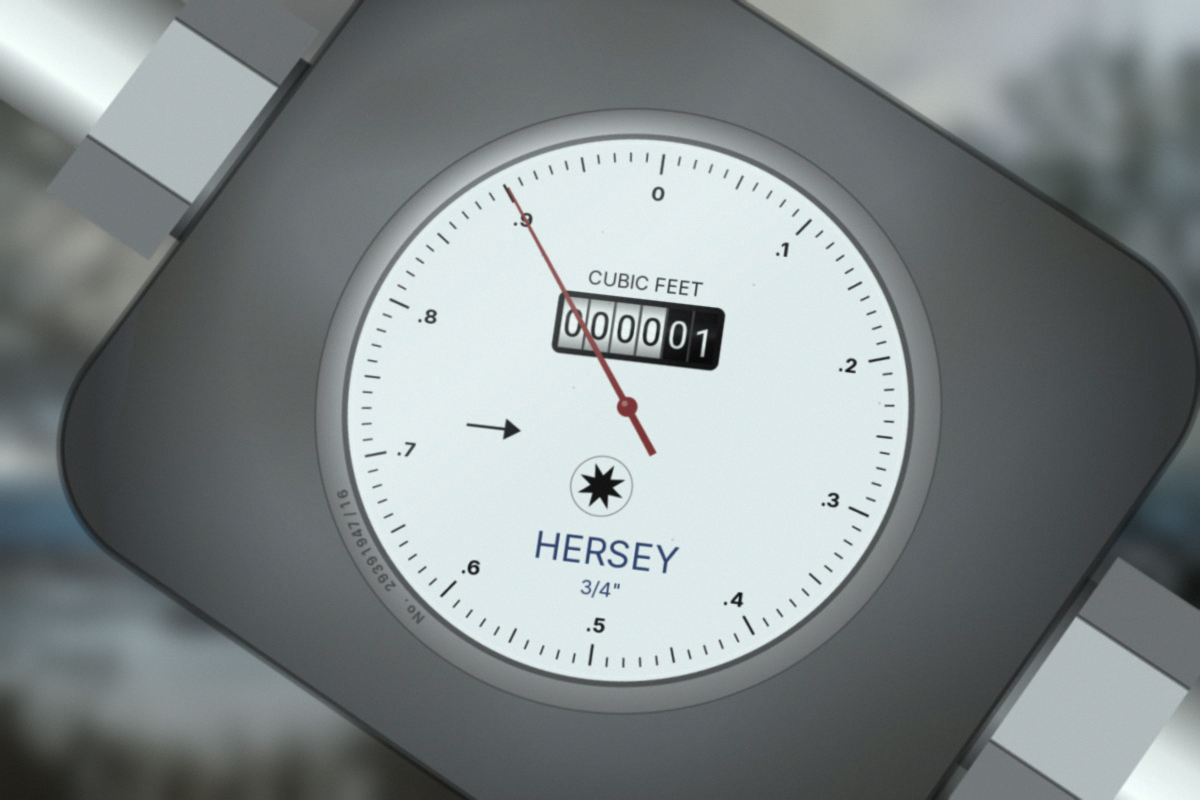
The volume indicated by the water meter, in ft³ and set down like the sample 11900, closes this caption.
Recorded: 0.90
